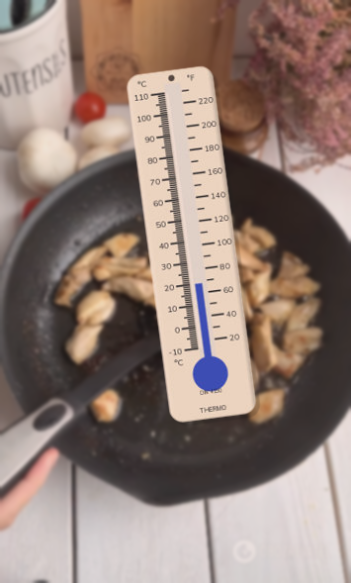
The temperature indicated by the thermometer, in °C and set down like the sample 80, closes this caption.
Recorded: 20
